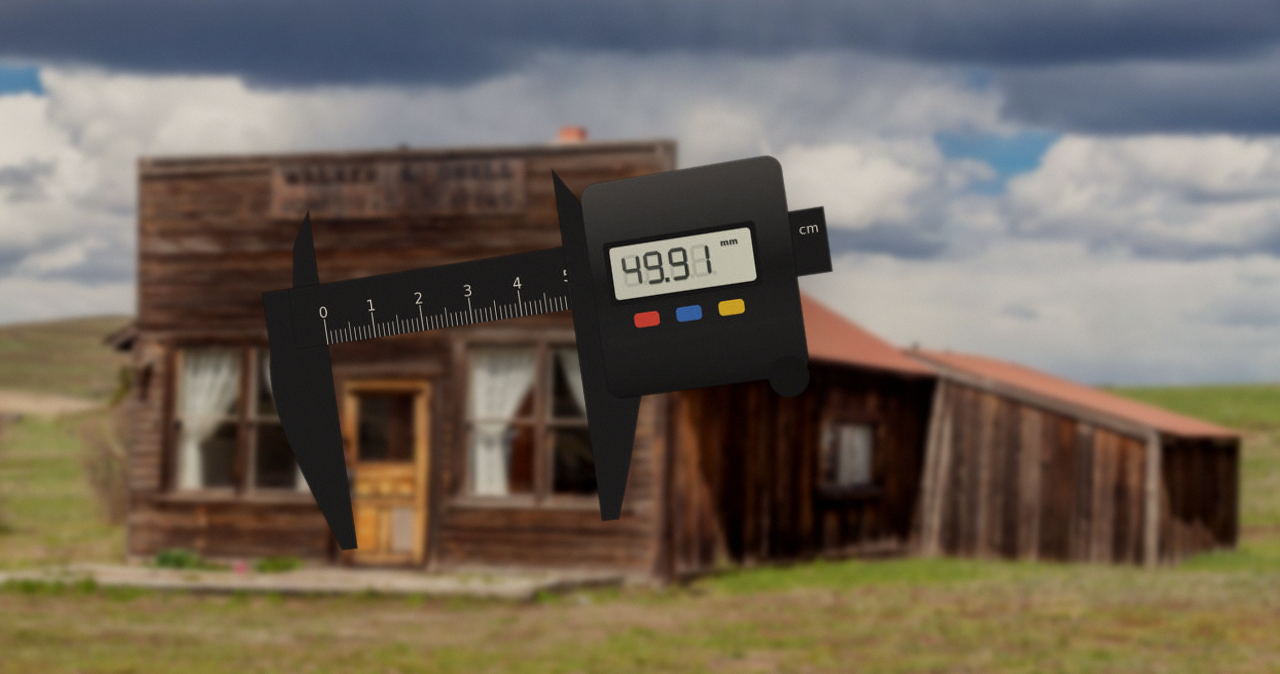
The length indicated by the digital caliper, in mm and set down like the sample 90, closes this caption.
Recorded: 49.91
